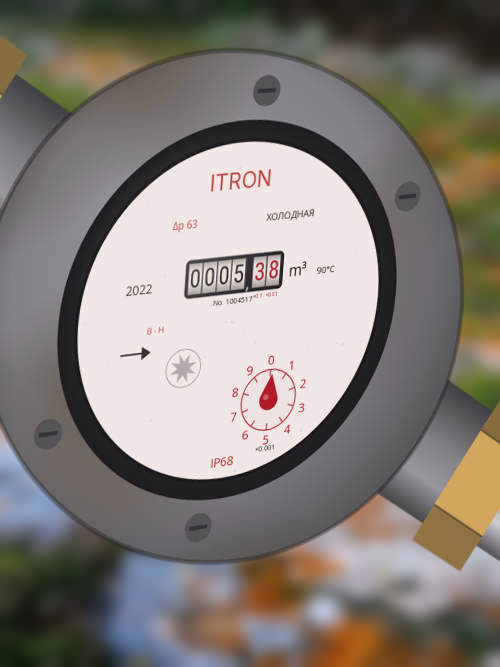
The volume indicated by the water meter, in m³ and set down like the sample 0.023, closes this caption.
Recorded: 5.380
